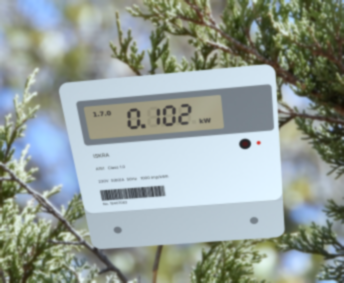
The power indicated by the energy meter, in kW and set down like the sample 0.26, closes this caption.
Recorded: 0.102
